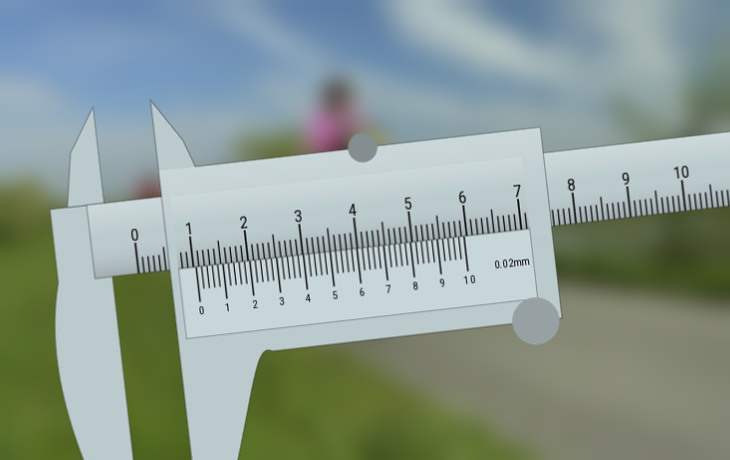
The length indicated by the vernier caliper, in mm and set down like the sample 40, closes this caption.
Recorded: 10.5
